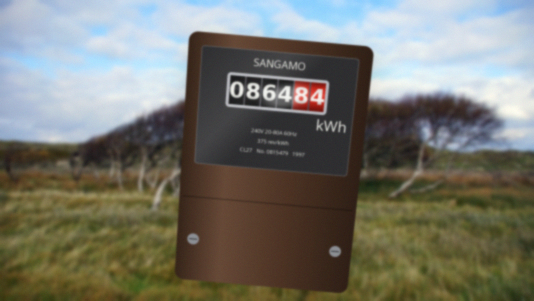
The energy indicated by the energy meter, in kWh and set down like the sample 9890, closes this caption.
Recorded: 864.84
